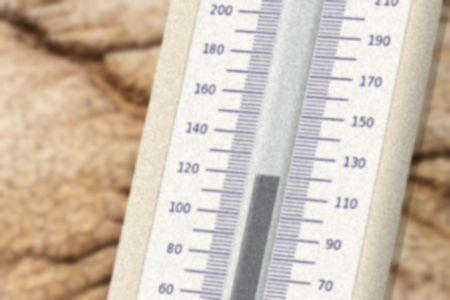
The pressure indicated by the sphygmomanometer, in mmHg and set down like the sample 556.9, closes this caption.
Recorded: 120
